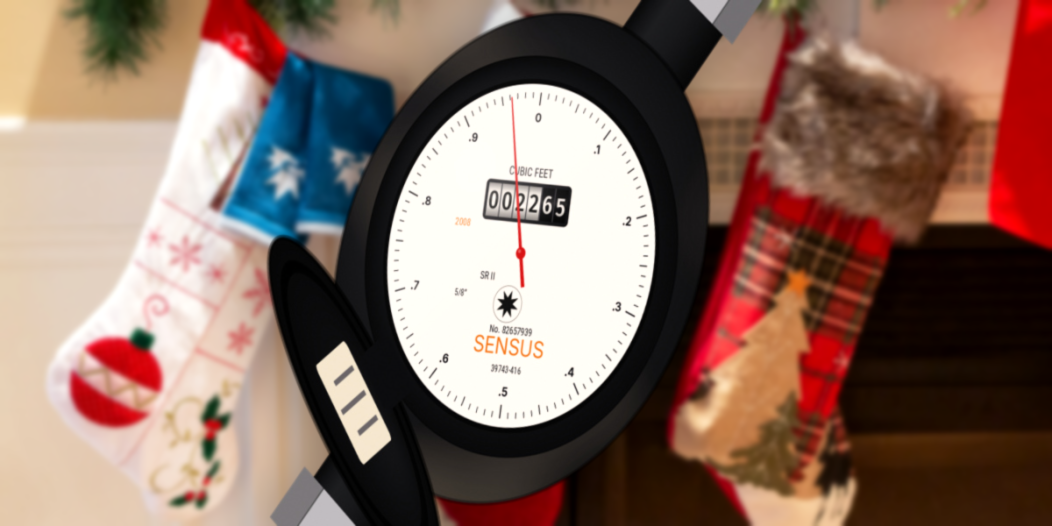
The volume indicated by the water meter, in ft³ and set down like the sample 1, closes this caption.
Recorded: 2264.96
